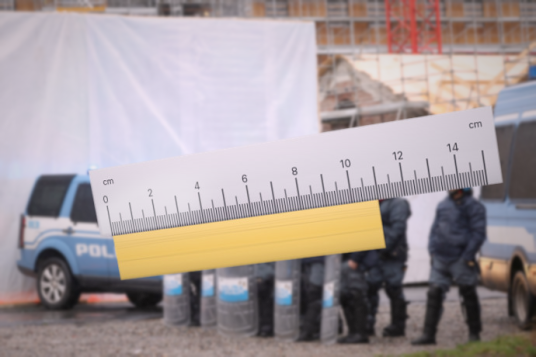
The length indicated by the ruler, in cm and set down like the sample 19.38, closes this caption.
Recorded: 11
